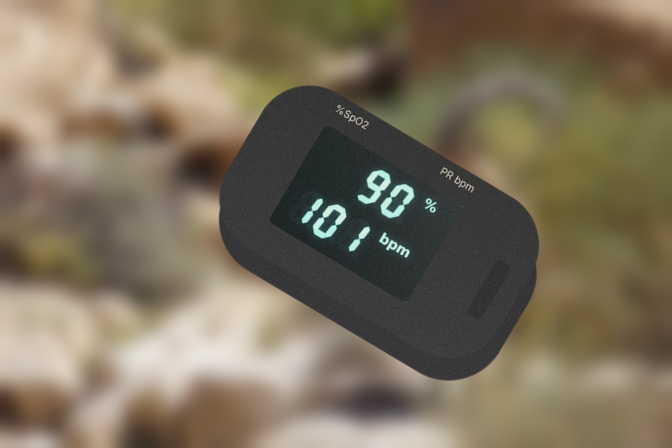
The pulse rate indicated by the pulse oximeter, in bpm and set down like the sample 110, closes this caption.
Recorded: 101
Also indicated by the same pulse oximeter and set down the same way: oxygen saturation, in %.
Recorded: 90
